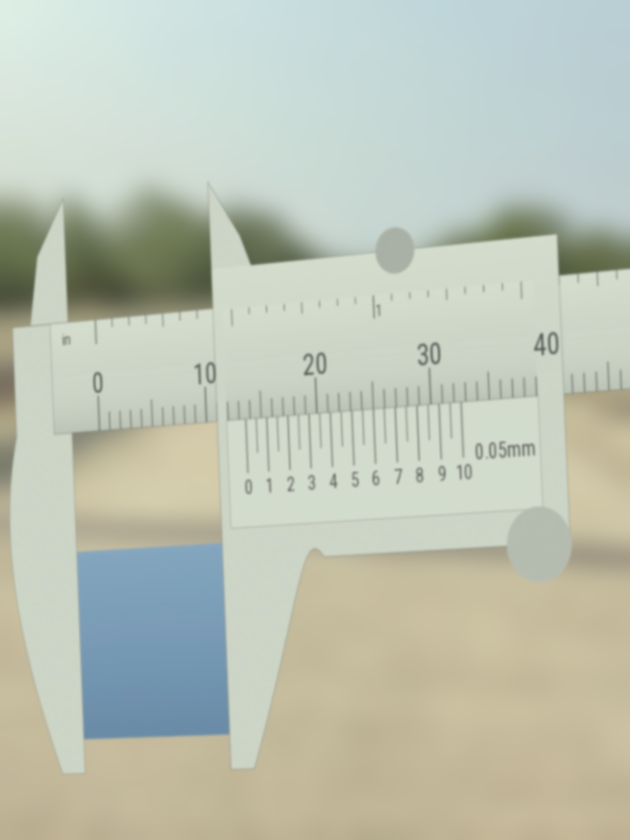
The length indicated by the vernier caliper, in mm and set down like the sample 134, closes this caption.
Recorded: 13.6
